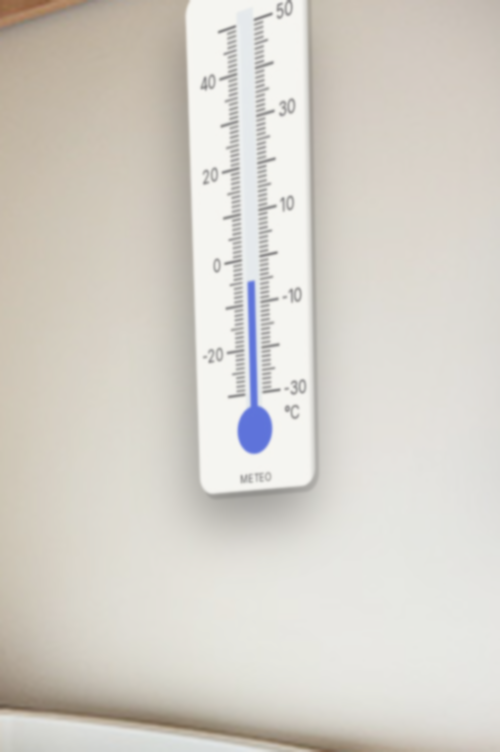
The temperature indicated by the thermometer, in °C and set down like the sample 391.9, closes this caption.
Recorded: -5
